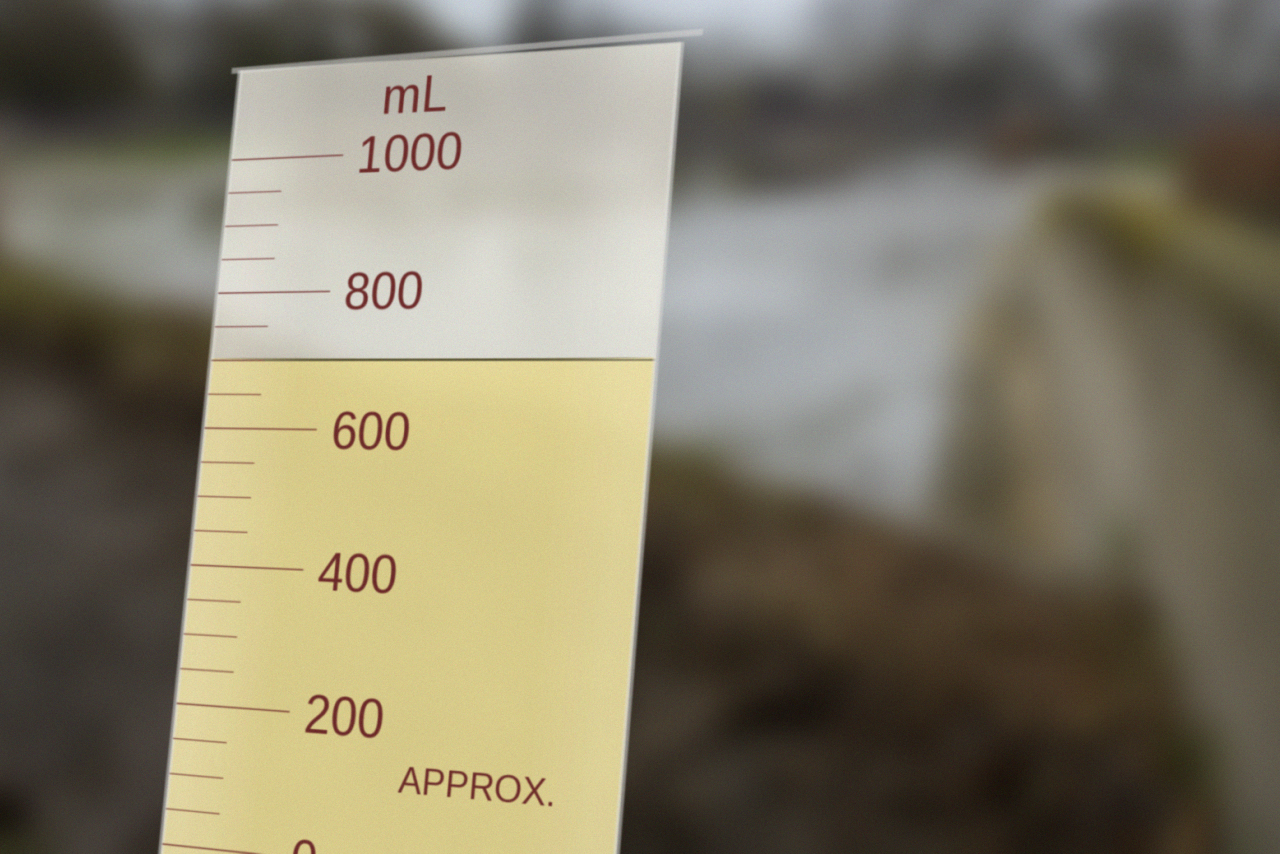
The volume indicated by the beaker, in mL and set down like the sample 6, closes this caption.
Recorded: 700
